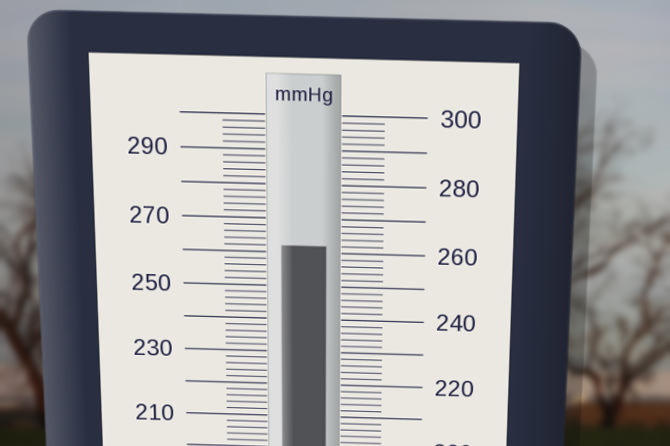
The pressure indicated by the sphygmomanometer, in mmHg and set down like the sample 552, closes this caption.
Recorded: 262
